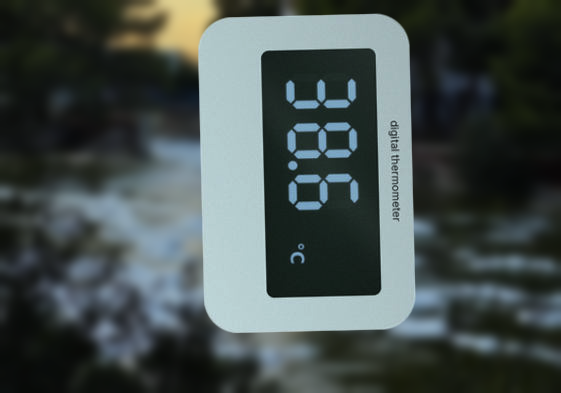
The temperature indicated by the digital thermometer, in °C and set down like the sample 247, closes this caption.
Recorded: 38.6
